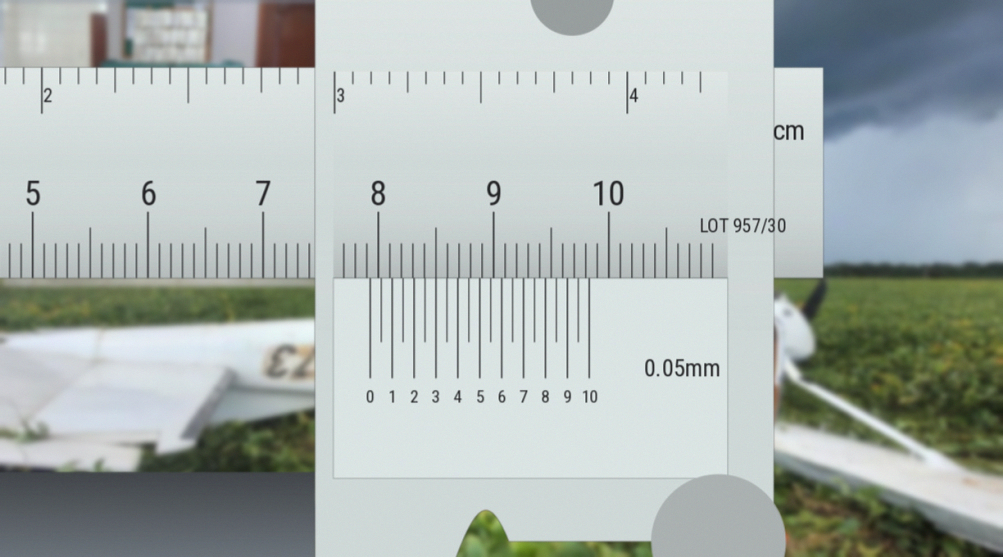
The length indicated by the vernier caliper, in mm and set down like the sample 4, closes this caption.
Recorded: 79.3
